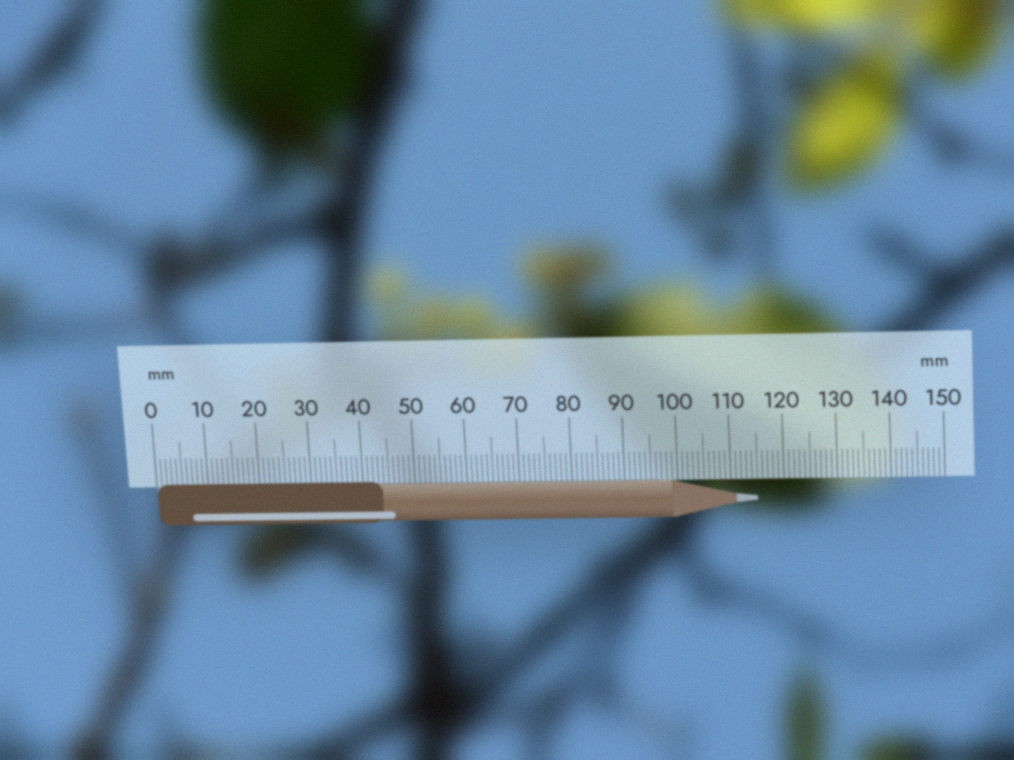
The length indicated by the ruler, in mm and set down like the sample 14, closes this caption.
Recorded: 115
